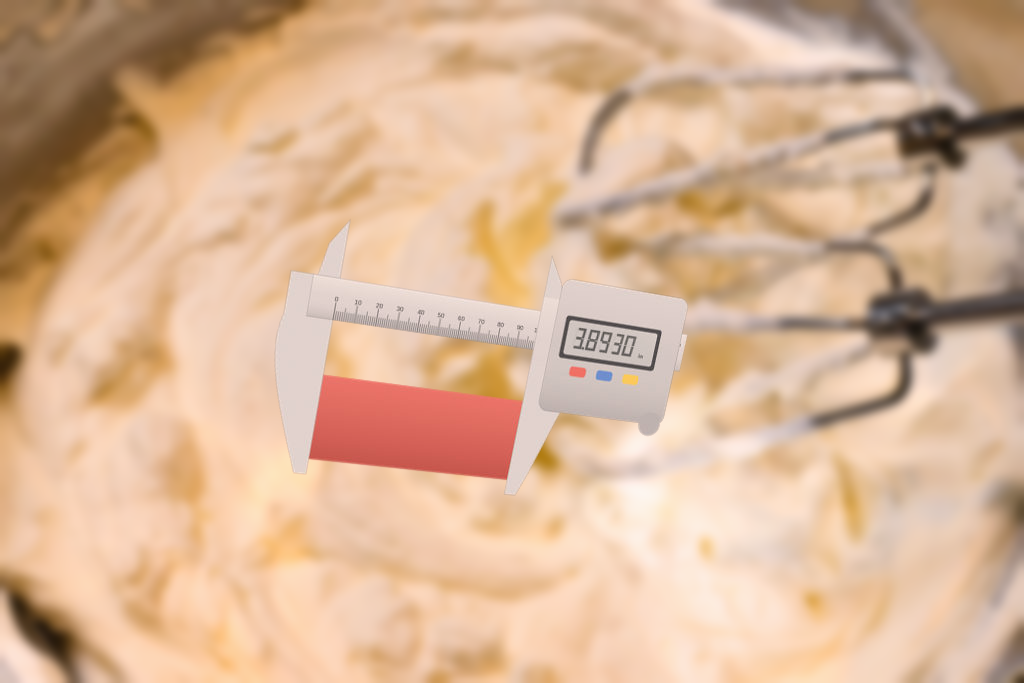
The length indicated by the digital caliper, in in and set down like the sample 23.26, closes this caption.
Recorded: 3.8930
